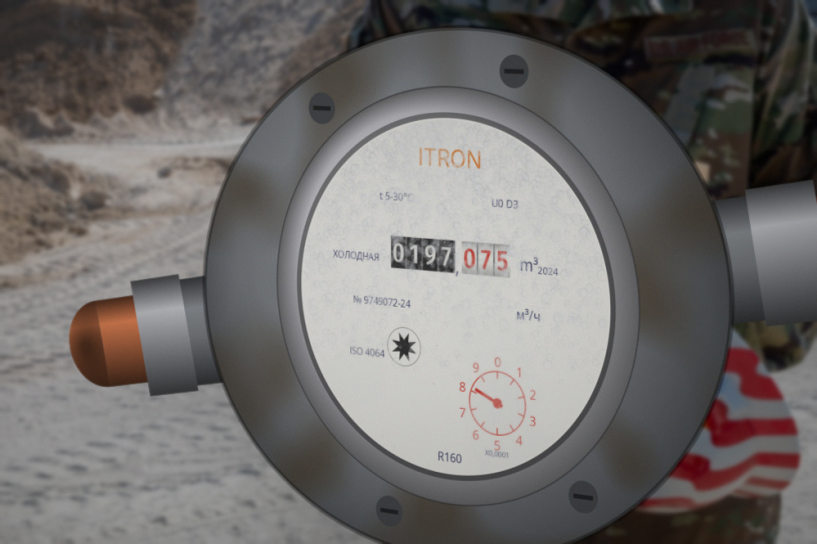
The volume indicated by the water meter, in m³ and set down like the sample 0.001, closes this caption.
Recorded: 197.0758
